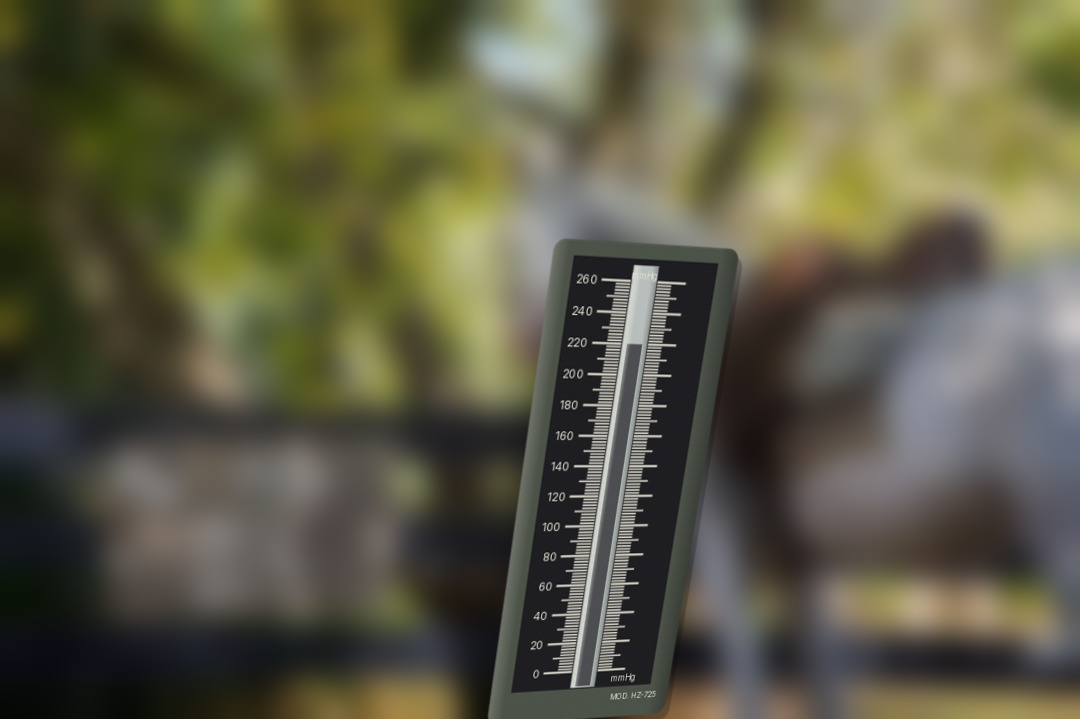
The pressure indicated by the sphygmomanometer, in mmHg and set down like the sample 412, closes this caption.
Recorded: 220
